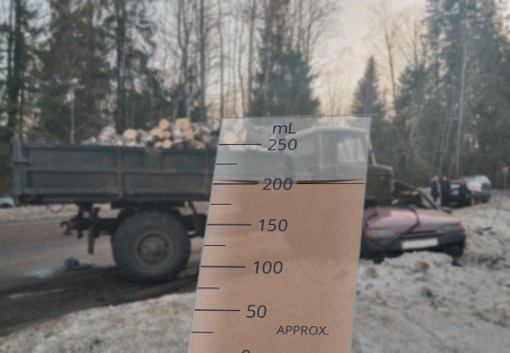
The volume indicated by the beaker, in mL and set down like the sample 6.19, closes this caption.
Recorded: 200
